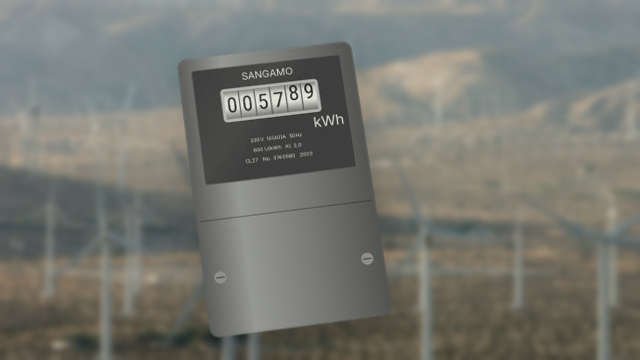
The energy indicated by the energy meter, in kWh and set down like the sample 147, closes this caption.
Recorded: 5789
